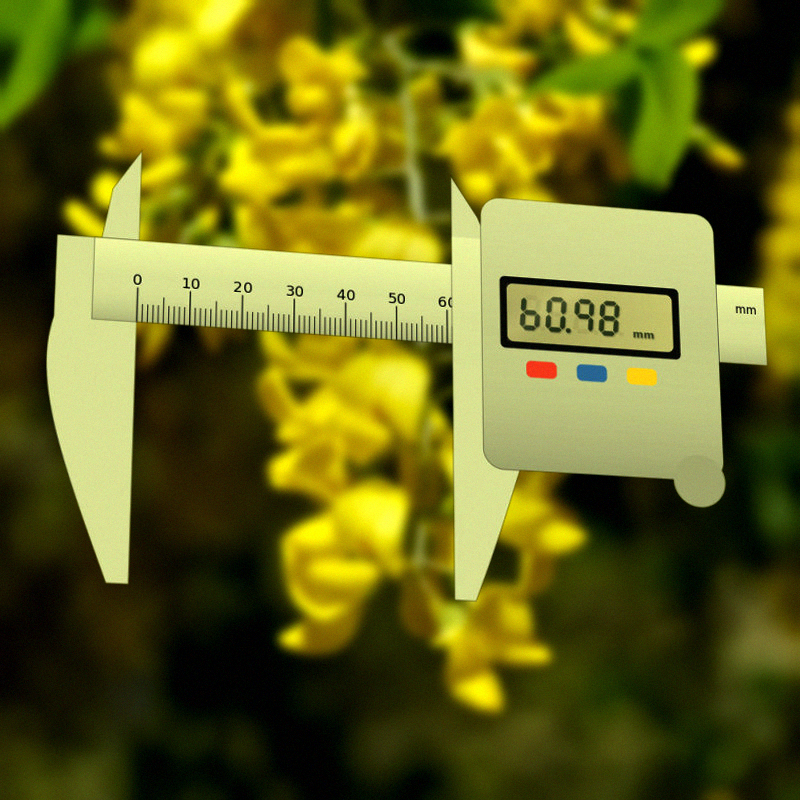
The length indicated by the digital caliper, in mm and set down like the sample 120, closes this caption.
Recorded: 60.98
